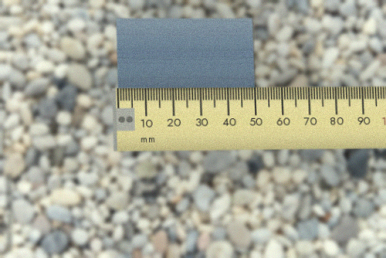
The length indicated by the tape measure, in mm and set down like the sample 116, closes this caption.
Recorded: 50
